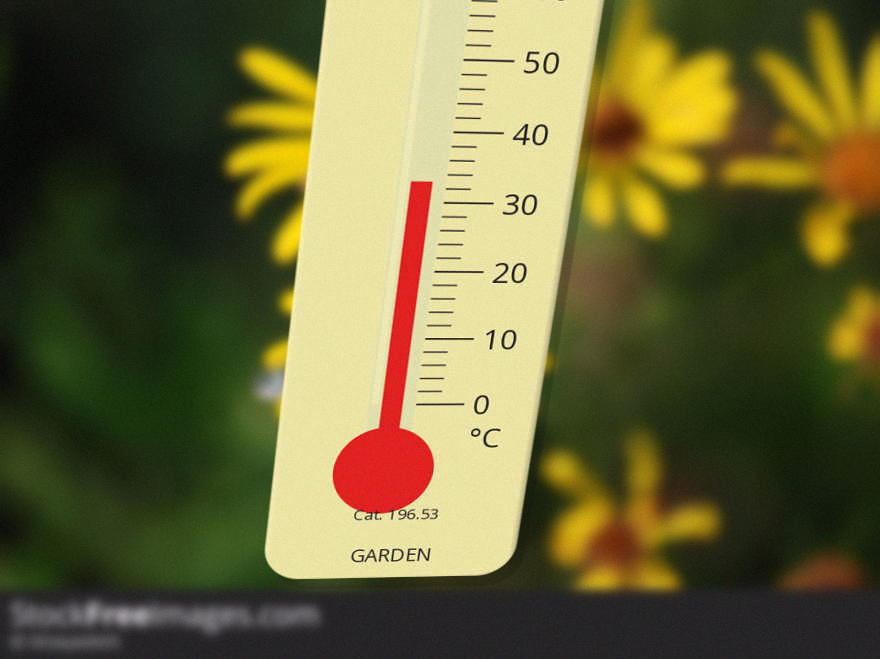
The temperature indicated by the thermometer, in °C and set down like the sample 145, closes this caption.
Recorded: 33
